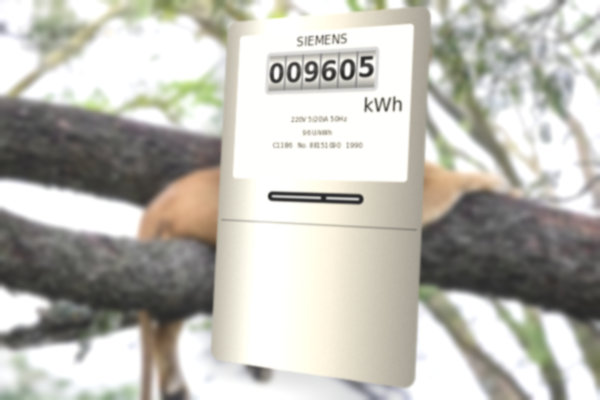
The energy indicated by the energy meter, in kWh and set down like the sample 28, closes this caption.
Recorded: 9605
